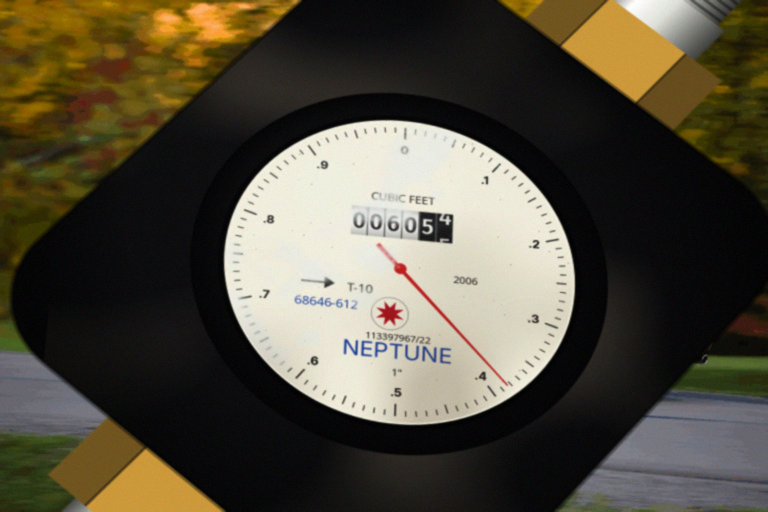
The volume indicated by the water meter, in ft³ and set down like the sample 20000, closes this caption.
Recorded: 6054.38
